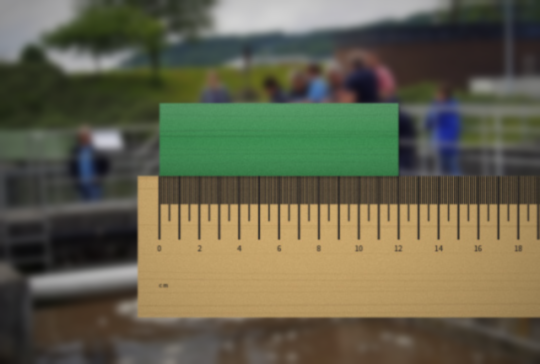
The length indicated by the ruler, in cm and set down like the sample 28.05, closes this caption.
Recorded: 12
